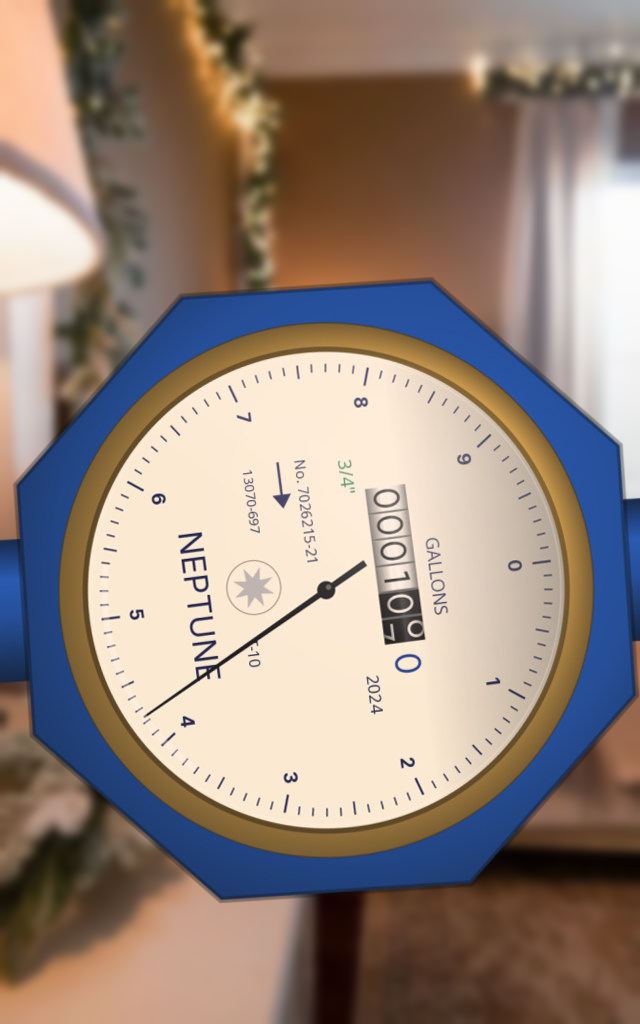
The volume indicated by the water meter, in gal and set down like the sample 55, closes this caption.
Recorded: 1064.2
